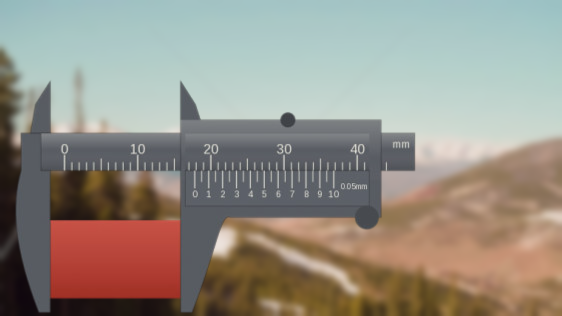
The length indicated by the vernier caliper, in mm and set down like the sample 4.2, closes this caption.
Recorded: 17.8
